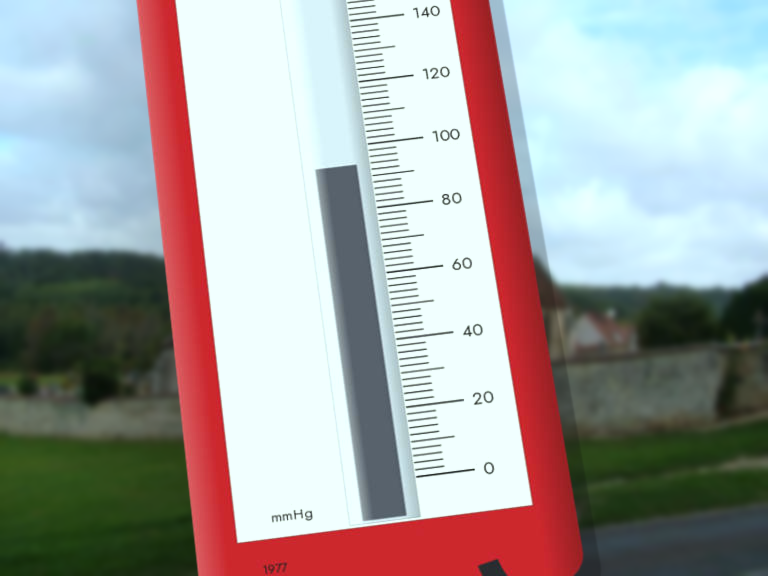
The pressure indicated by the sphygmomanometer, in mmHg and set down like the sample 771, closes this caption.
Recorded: 94
